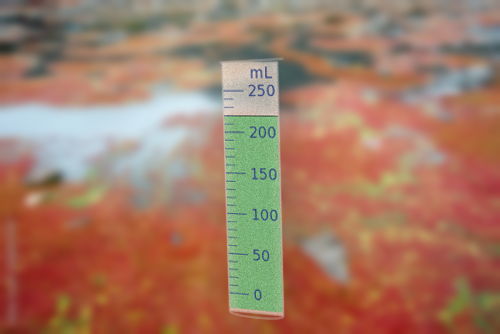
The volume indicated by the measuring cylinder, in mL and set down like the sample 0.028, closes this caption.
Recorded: 220
